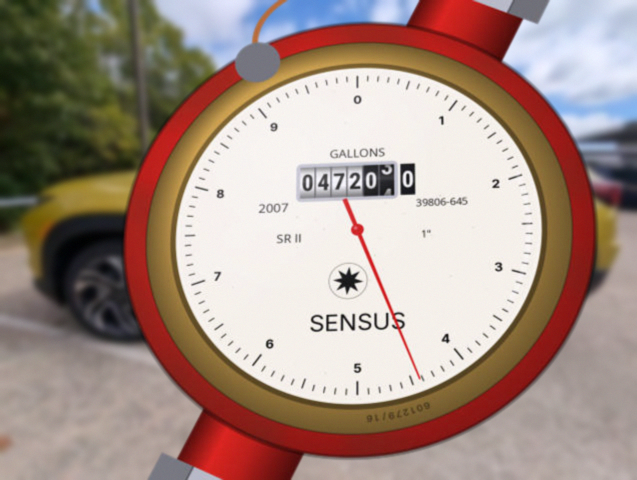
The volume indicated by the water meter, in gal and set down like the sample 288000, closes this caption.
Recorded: 472034.4
